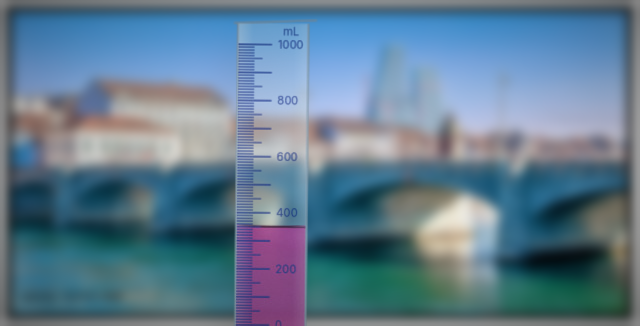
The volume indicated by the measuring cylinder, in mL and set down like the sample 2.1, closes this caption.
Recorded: 350
